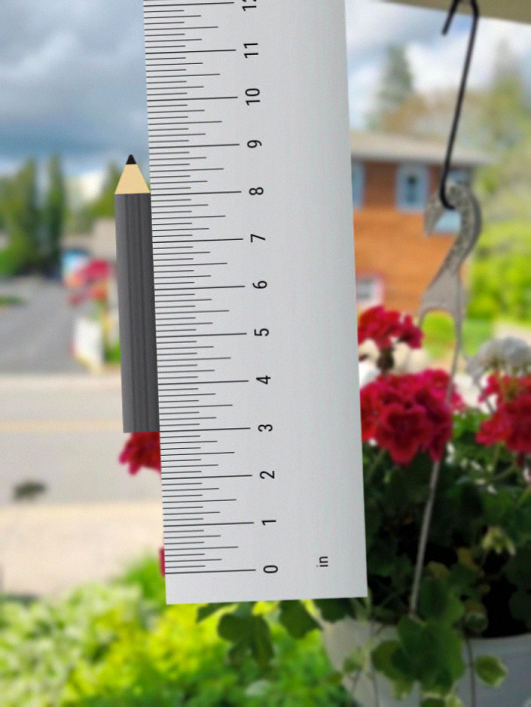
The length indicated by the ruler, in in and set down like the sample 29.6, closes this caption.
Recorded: 5.875
